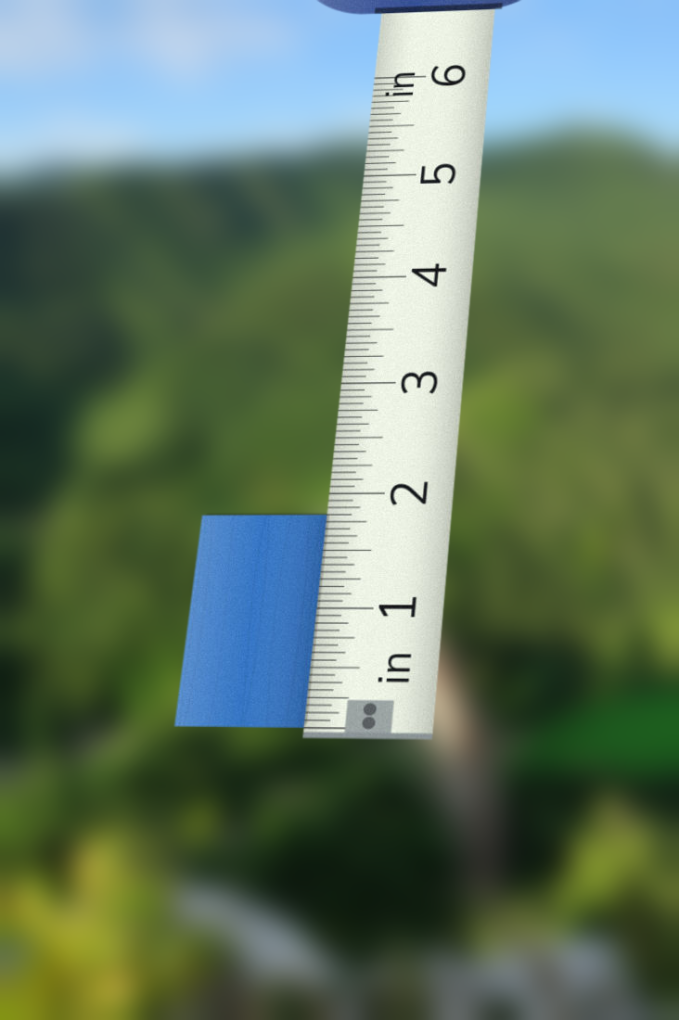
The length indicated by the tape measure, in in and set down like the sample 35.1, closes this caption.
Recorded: 1.8125
